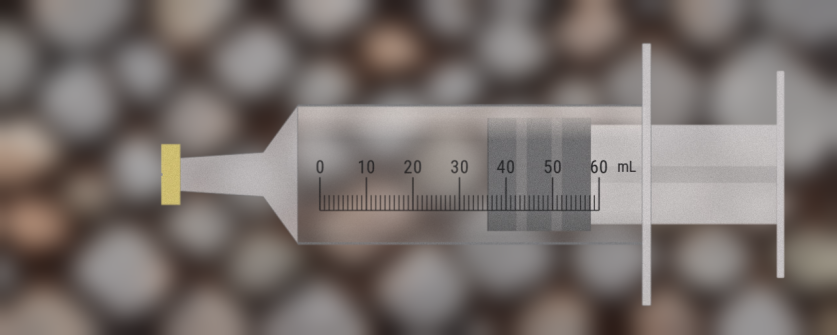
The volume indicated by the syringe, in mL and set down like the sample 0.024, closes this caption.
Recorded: 36
